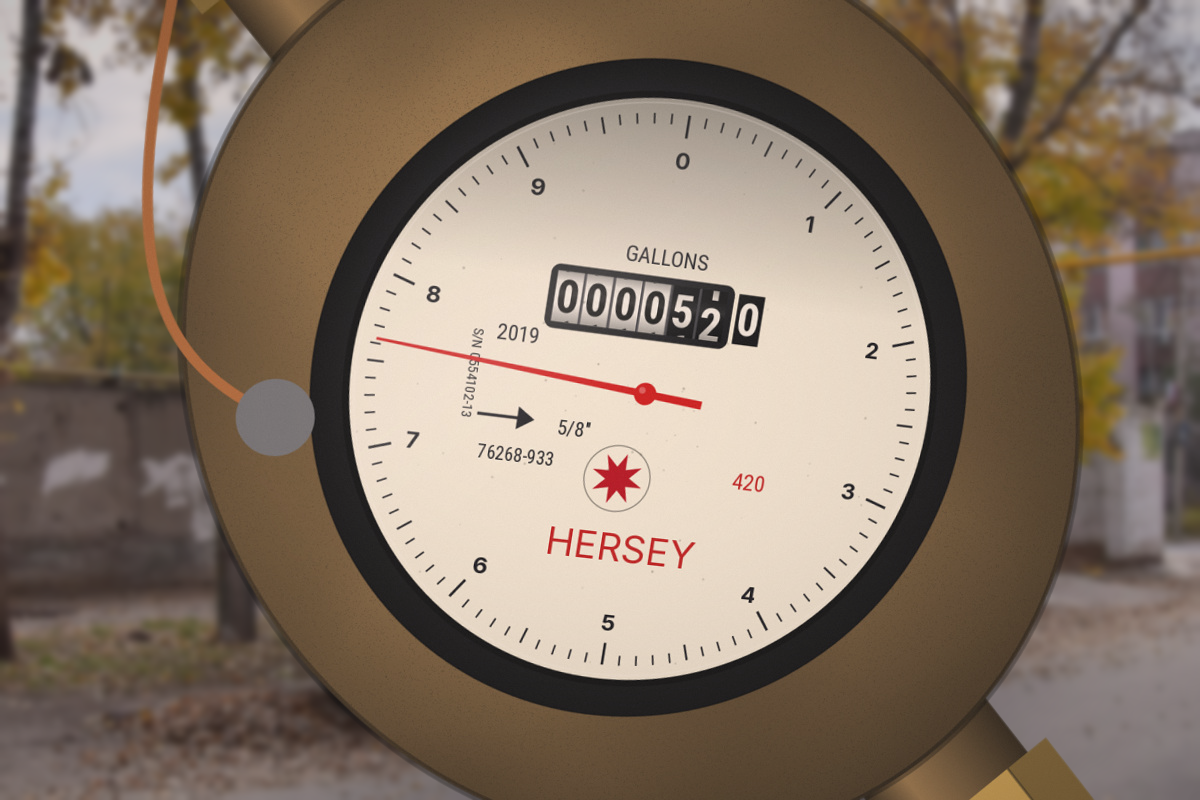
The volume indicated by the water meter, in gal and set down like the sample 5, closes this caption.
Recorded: 517.6
